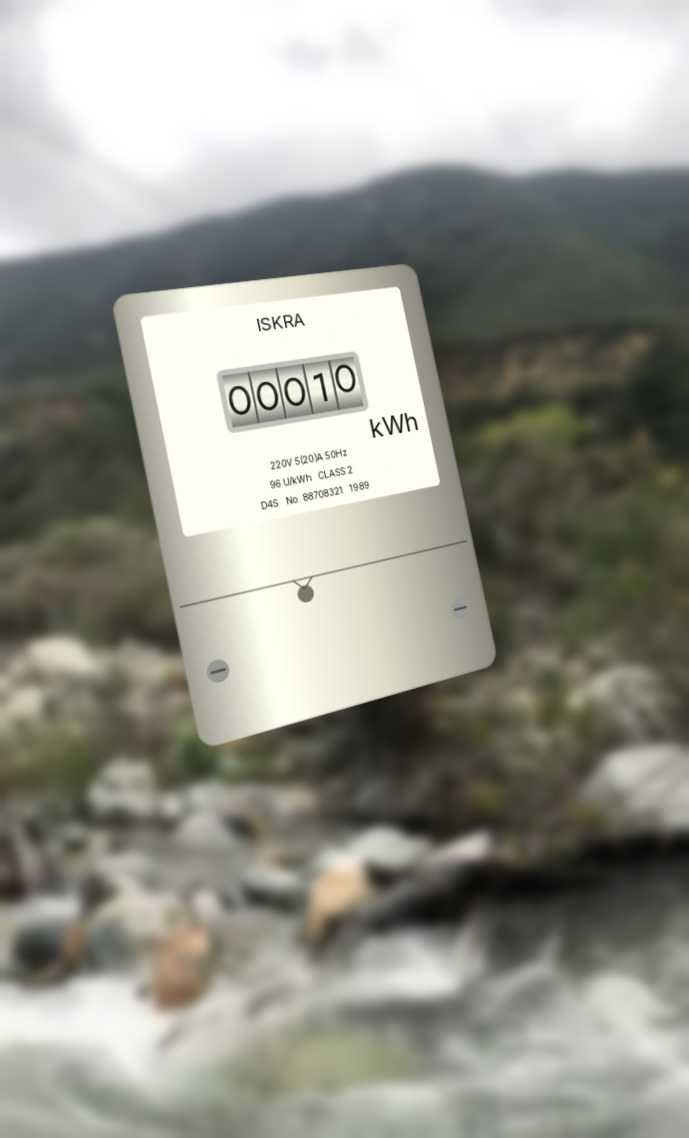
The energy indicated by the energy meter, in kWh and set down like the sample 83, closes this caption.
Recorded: 10
